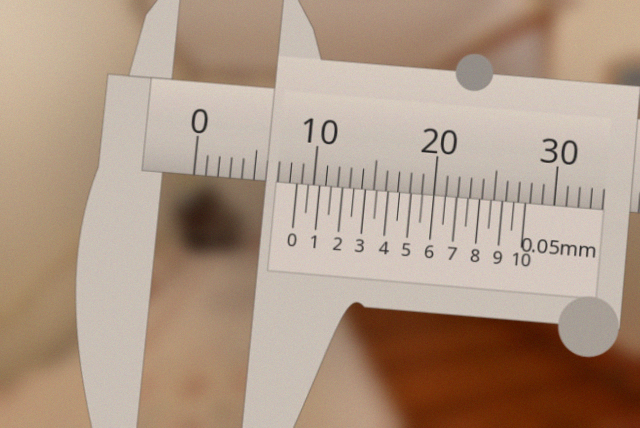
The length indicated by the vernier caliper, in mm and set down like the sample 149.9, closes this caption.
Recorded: 8.6
